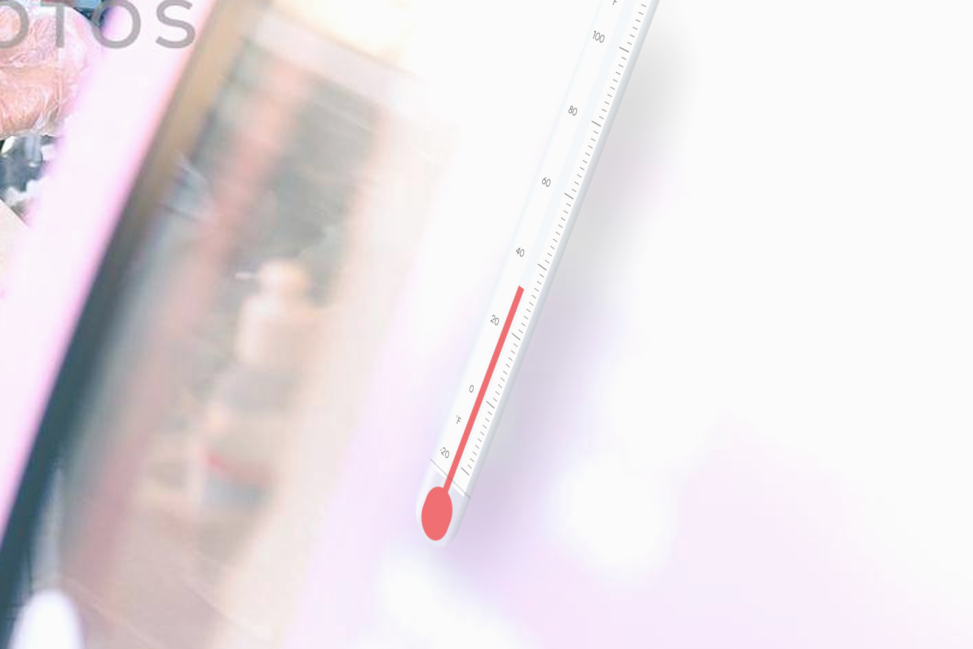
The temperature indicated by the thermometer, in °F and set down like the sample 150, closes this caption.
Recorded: 32
